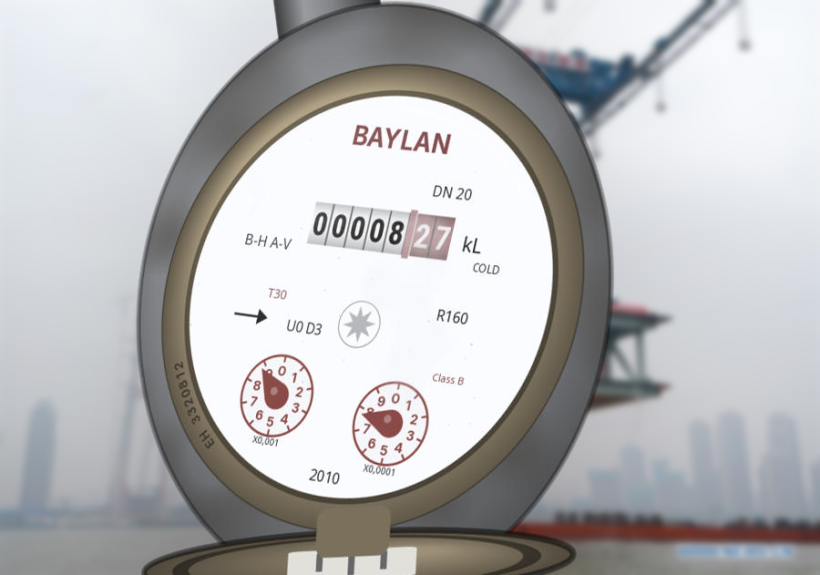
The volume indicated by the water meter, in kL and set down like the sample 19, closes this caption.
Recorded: 8.2787
